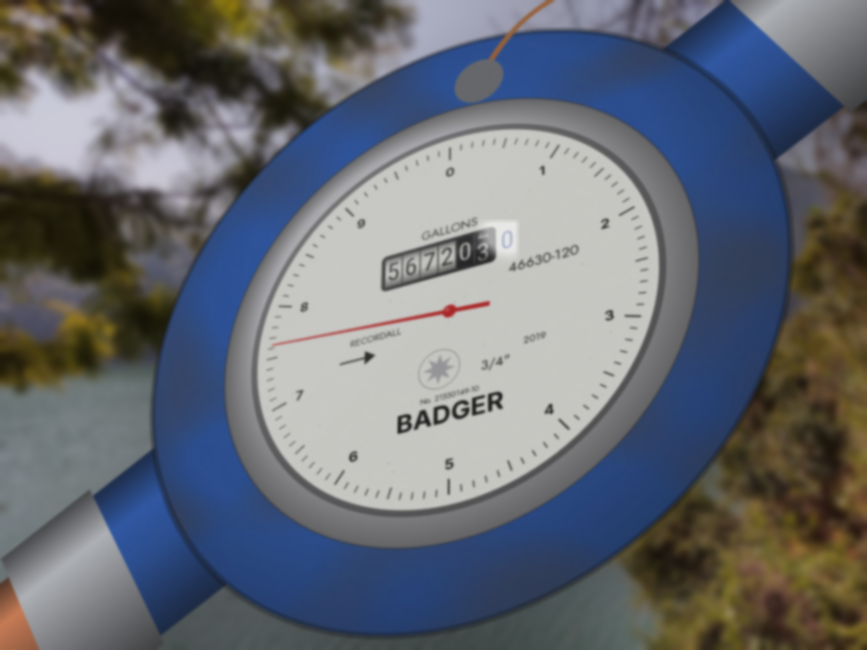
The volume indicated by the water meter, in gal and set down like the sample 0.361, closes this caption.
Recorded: 5672027.6
